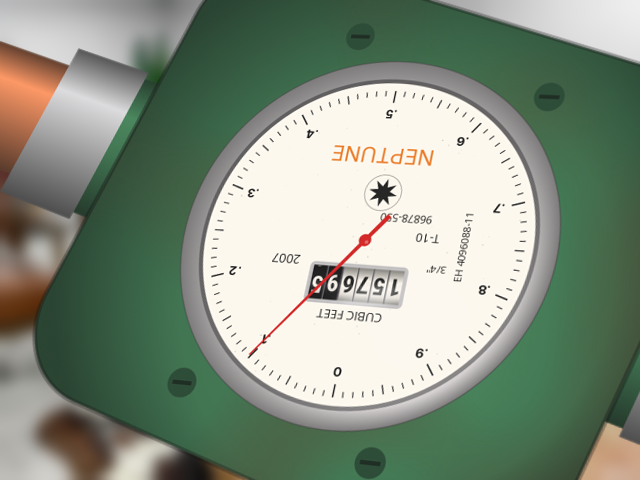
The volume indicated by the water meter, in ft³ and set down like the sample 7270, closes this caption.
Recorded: 157695.10
